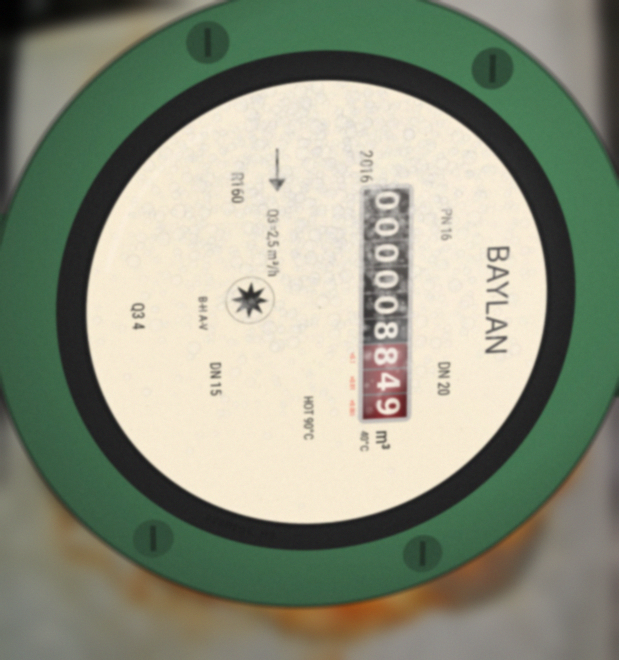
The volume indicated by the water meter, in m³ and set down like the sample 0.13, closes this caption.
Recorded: 8.849
